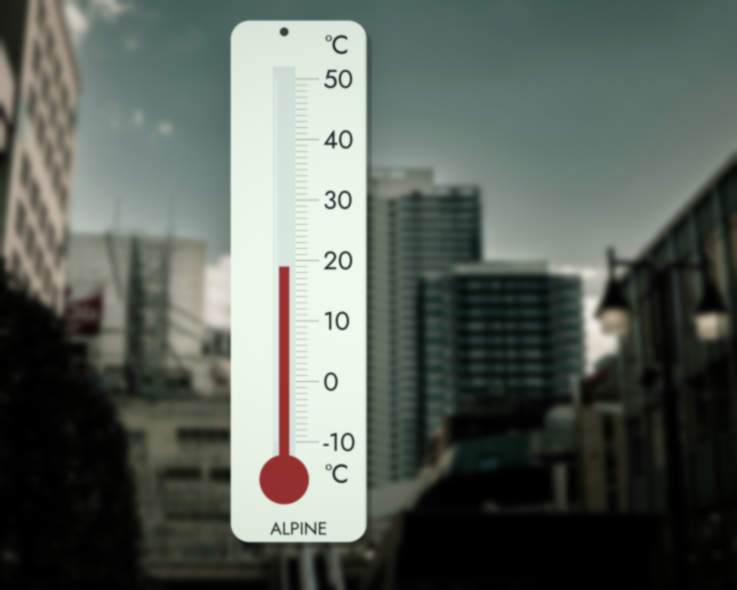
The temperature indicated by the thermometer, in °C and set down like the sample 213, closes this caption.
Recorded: 19
